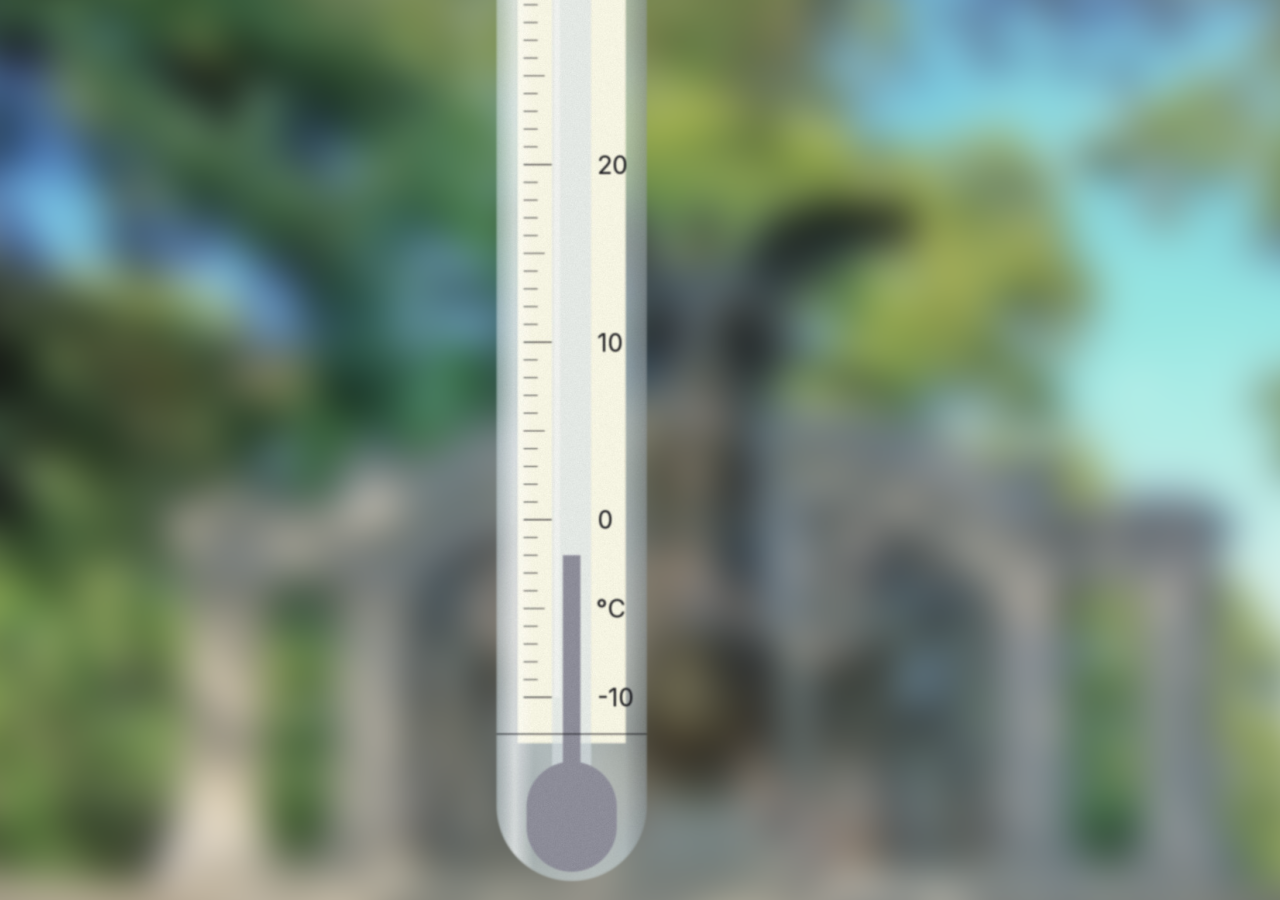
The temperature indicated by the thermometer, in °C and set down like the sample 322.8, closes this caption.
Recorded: -2
